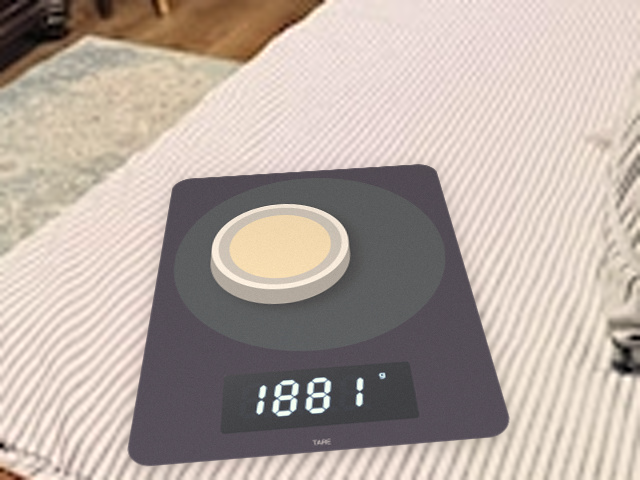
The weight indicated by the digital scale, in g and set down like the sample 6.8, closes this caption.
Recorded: 1881
